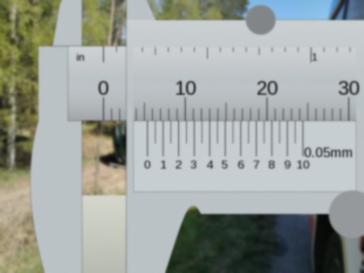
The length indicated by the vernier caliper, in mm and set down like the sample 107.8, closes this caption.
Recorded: 5.4
